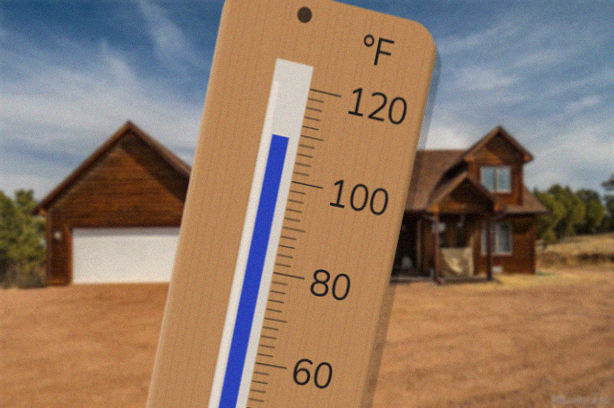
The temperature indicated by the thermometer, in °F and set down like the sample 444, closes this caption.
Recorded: 109
